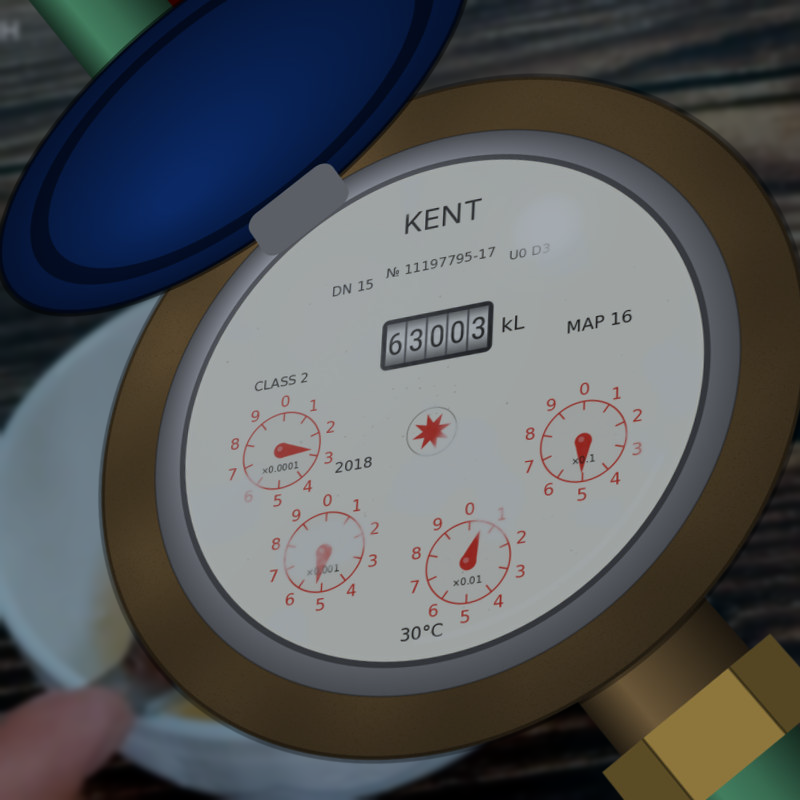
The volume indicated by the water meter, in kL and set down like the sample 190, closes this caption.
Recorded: 63003.5052
